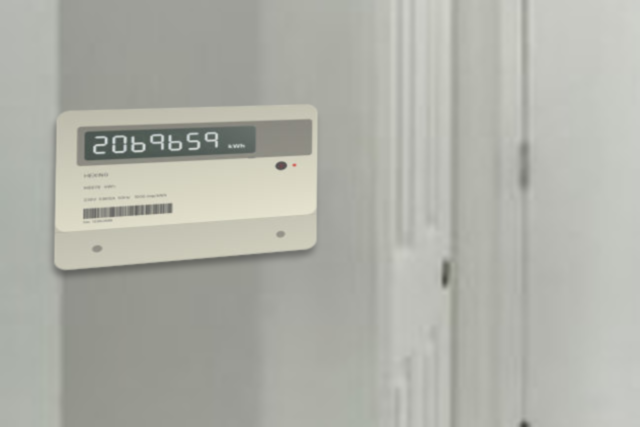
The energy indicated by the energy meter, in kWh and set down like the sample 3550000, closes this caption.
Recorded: 2069659
